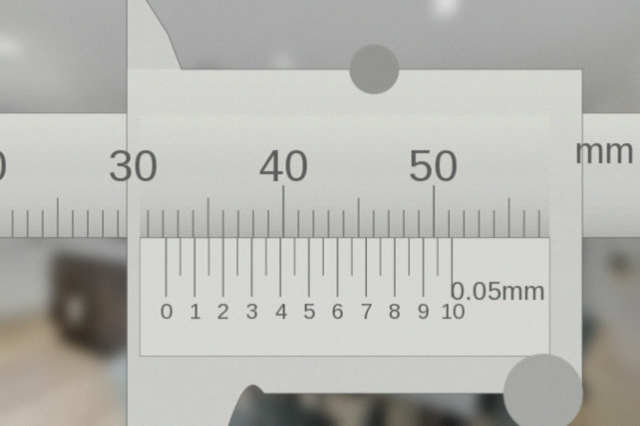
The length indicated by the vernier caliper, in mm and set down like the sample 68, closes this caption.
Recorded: 32.2
